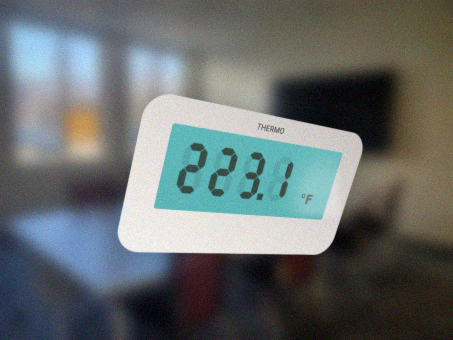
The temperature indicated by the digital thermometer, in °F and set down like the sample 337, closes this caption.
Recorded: 223.1
